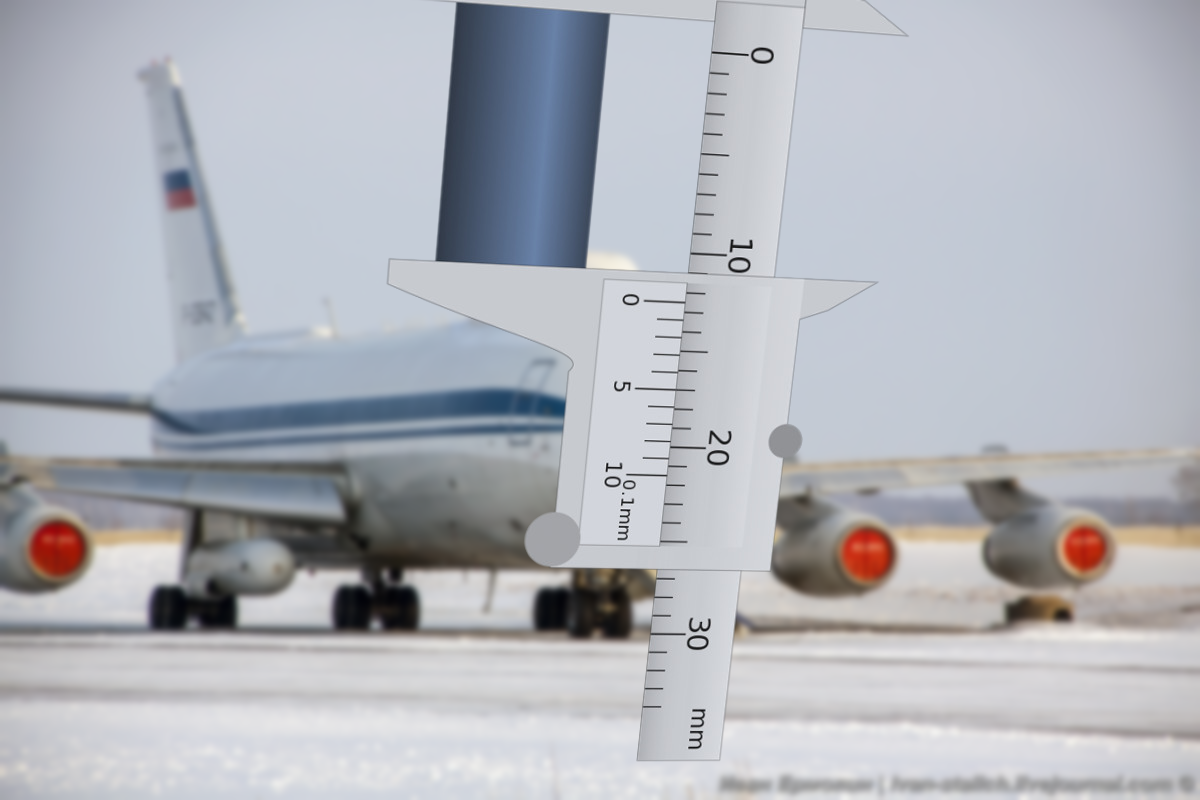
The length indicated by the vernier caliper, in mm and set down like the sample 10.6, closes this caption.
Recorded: 12.5
